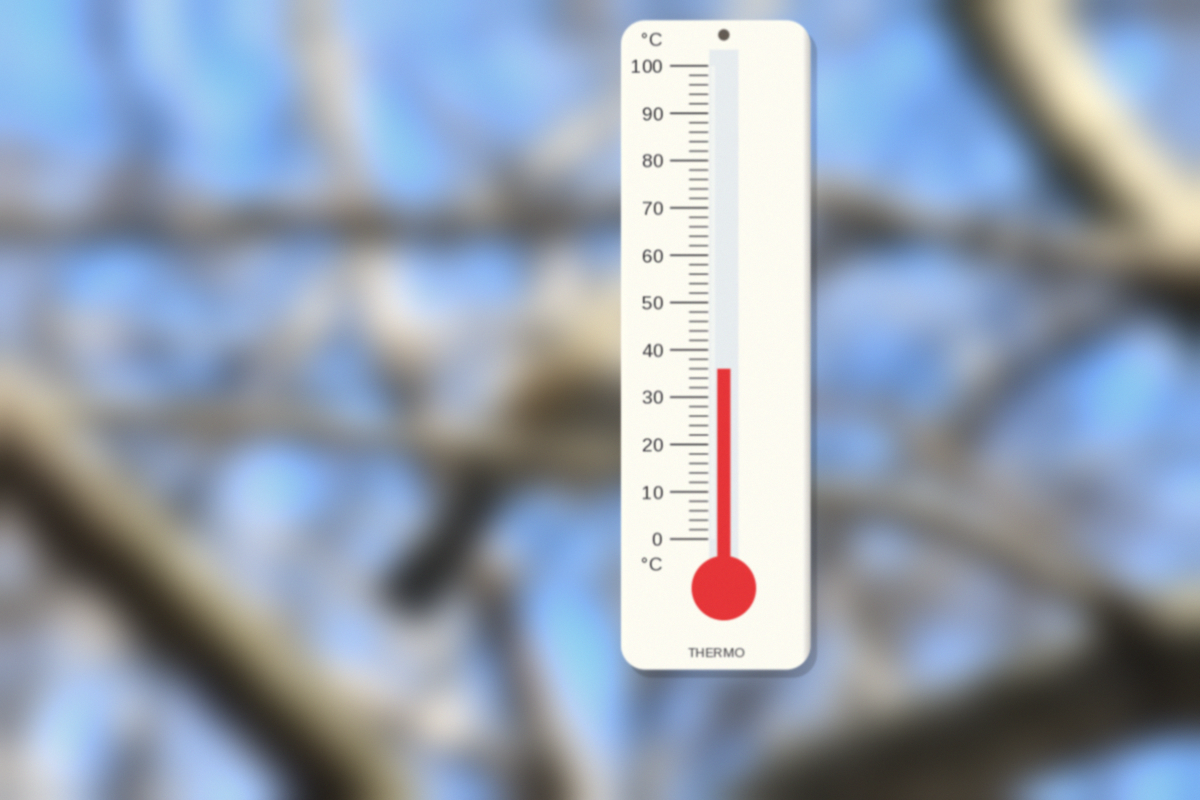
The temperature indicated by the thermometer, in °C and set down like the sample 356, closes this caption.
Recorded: 36
